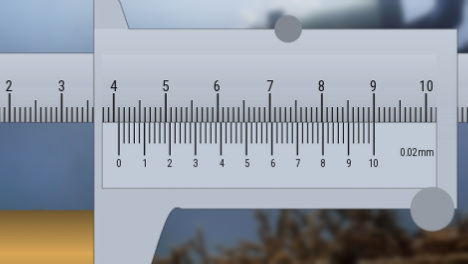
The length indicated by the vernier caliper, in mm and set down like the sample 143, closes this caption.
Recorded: 41.0
